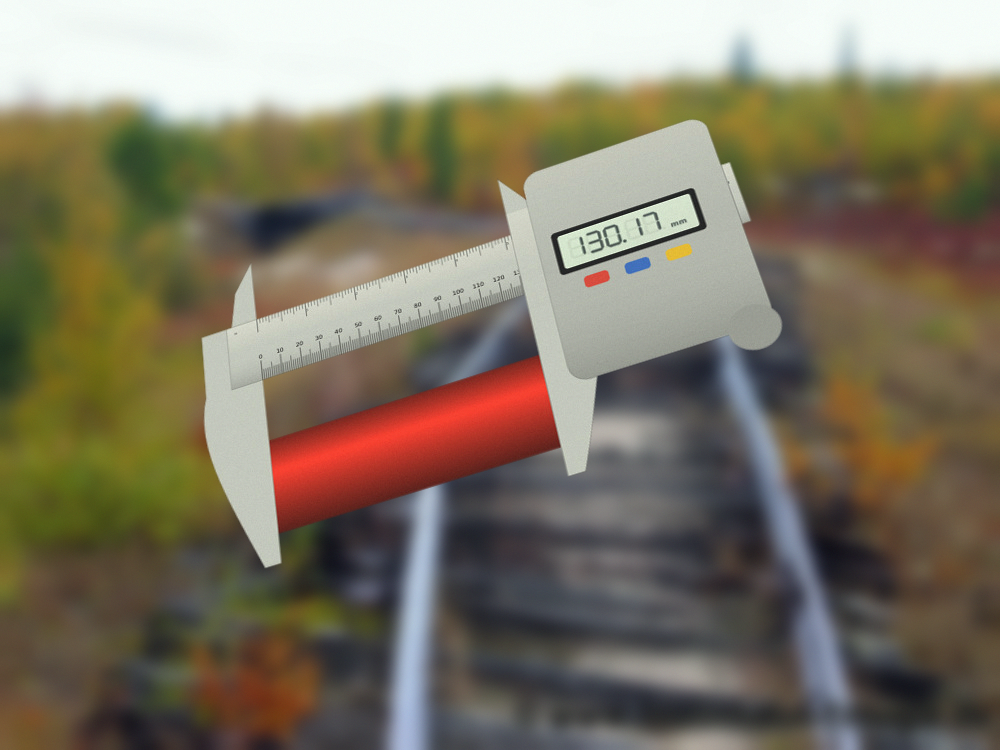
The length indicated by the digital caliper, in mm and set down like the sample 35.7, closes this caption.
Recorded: 130.17
